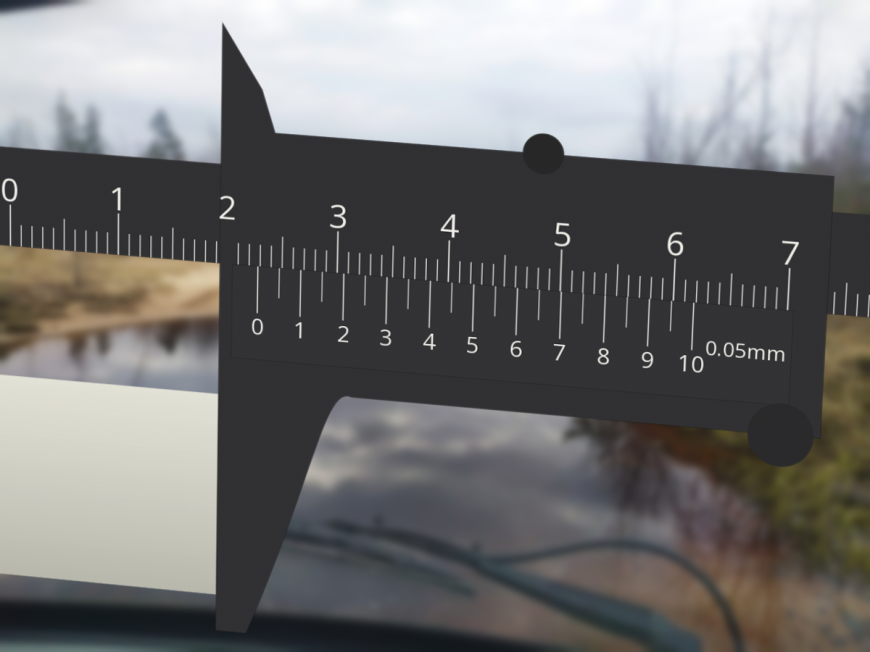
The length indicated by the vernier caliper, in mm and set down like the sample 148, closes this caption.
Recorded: 22.8
